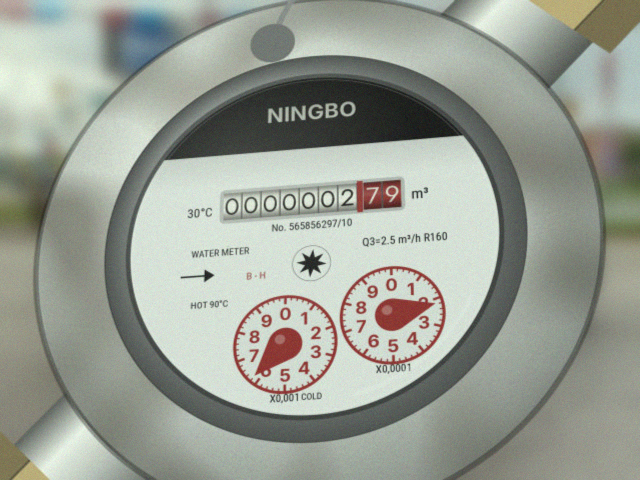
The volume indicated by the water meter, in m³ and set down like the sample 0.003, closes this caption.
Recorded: 2.7962
